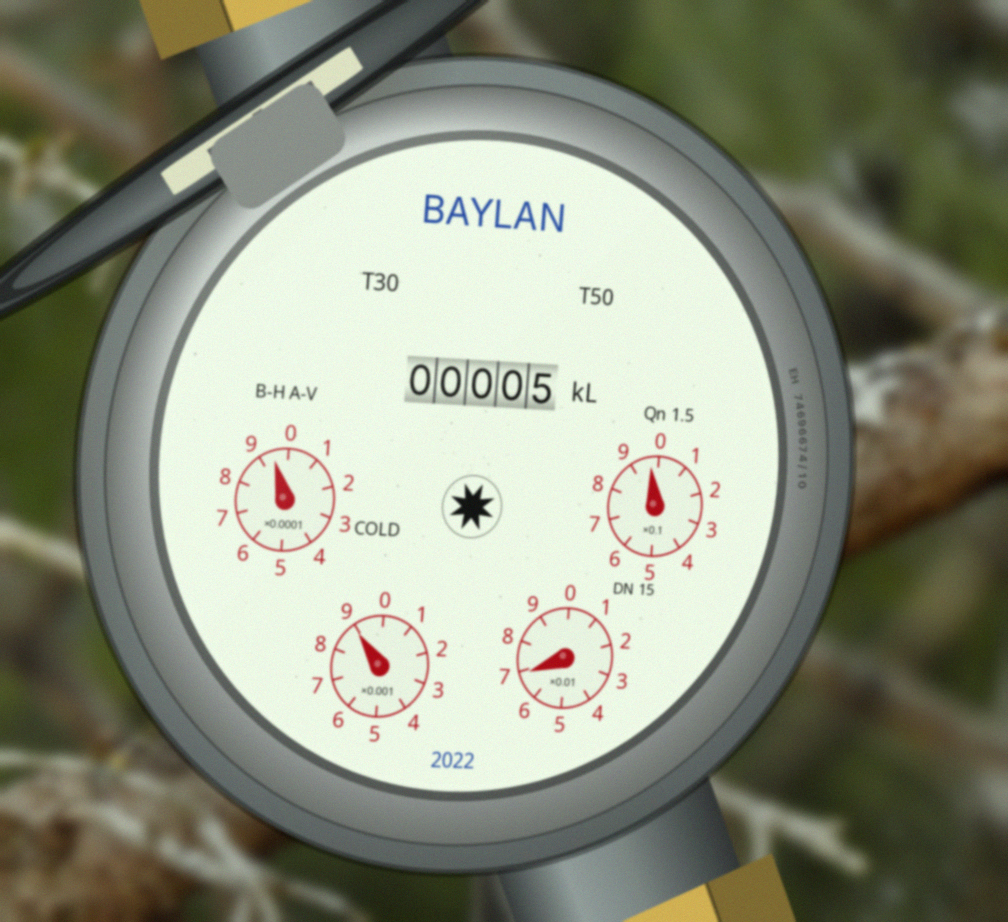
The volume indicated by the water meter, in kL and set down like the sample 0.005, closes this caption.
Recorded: 4.9689
